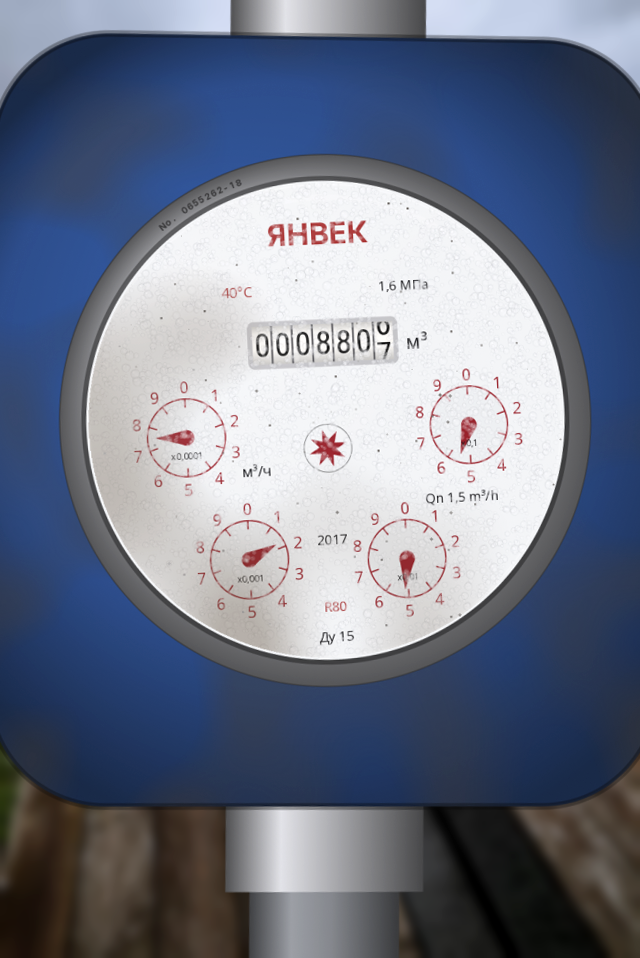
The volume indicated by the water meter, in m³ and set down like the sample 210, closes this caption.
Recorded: 8806.5517
